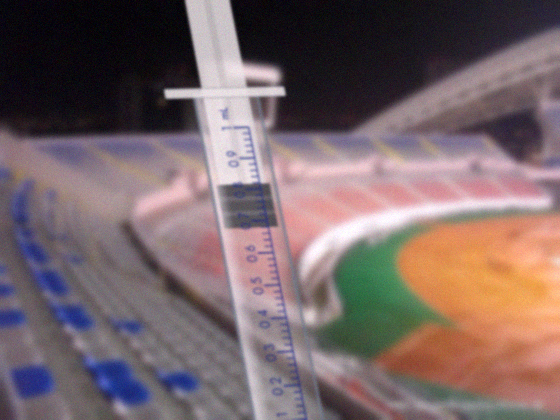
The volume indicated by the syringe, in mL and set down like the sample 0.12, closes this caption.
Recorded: 0.68
